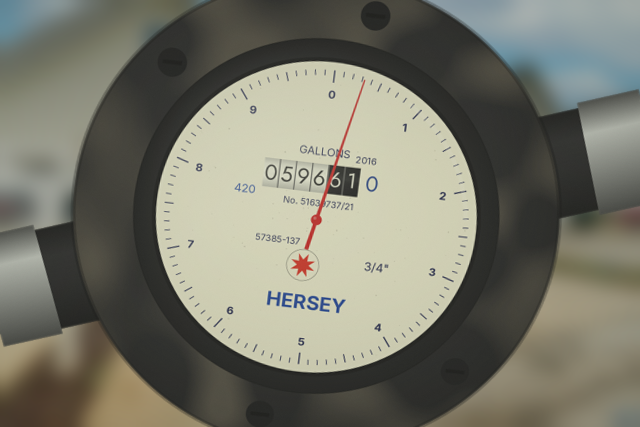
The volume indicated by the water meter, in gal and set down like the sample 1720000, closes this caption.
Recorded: 596610.3
